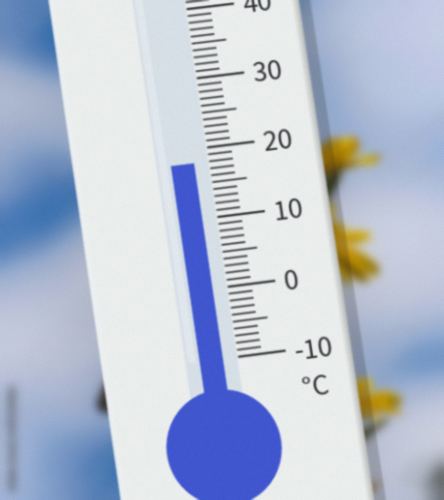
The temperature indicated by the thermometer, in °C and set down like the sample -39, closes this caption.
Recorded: 18
